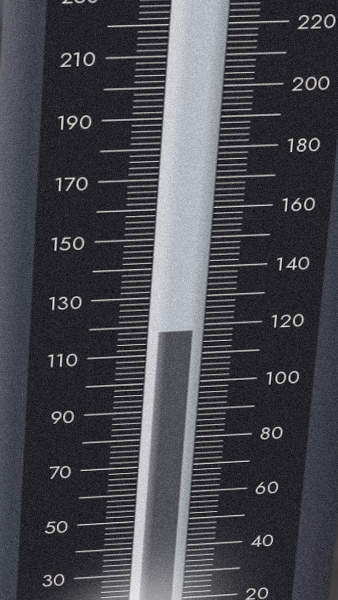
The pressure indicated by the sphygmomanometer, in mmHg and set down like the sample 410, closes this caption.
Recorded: 118
